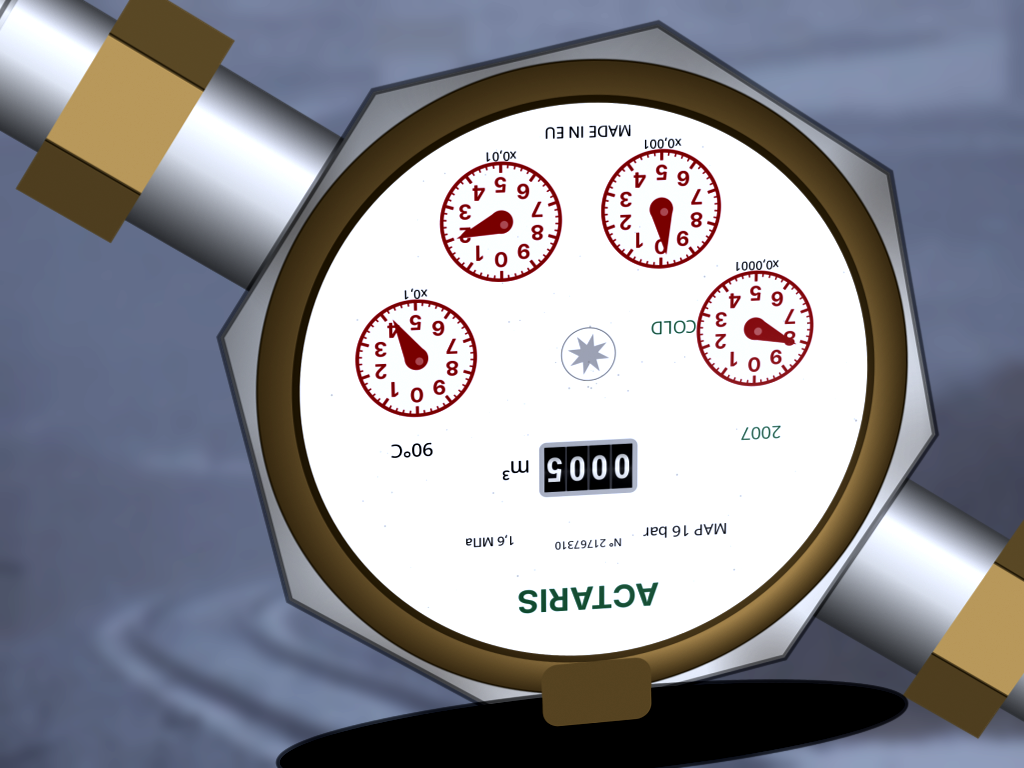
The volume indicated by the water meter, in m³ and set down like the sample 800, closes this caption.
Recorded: 5.4198
